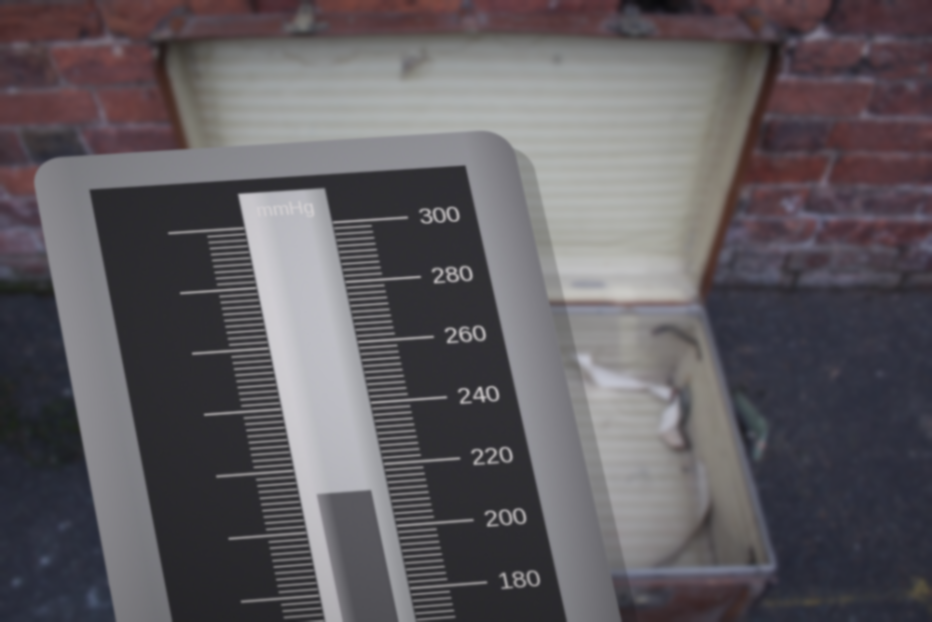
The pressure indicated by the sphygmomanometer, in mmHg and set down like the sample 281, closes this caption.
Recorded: 212
